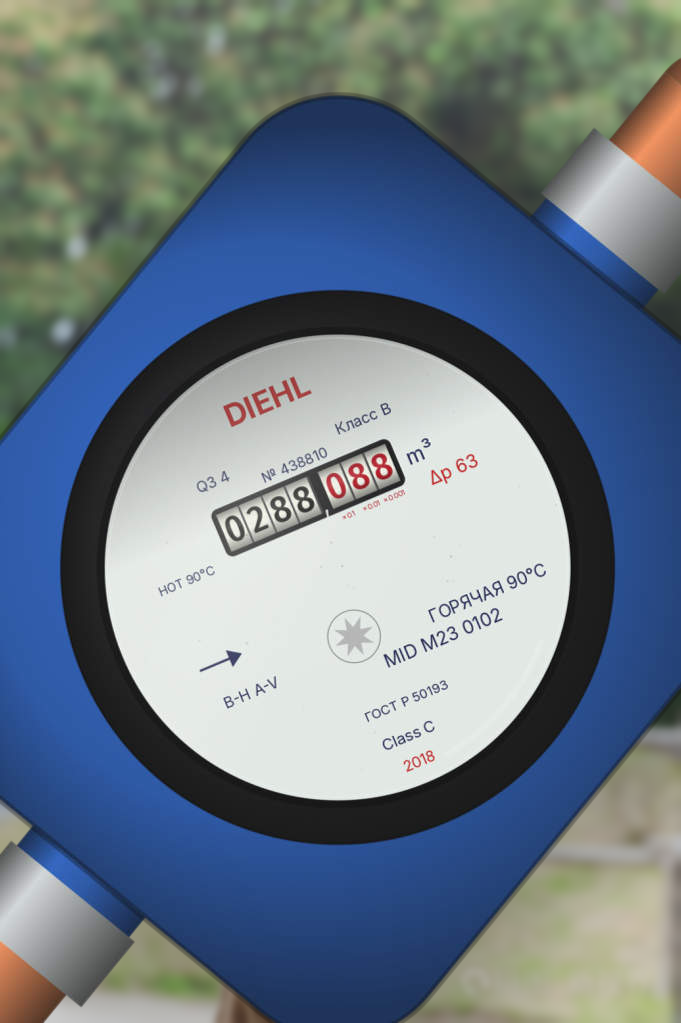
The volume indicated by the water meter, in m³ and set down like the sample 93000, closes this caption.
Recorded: 288.088
